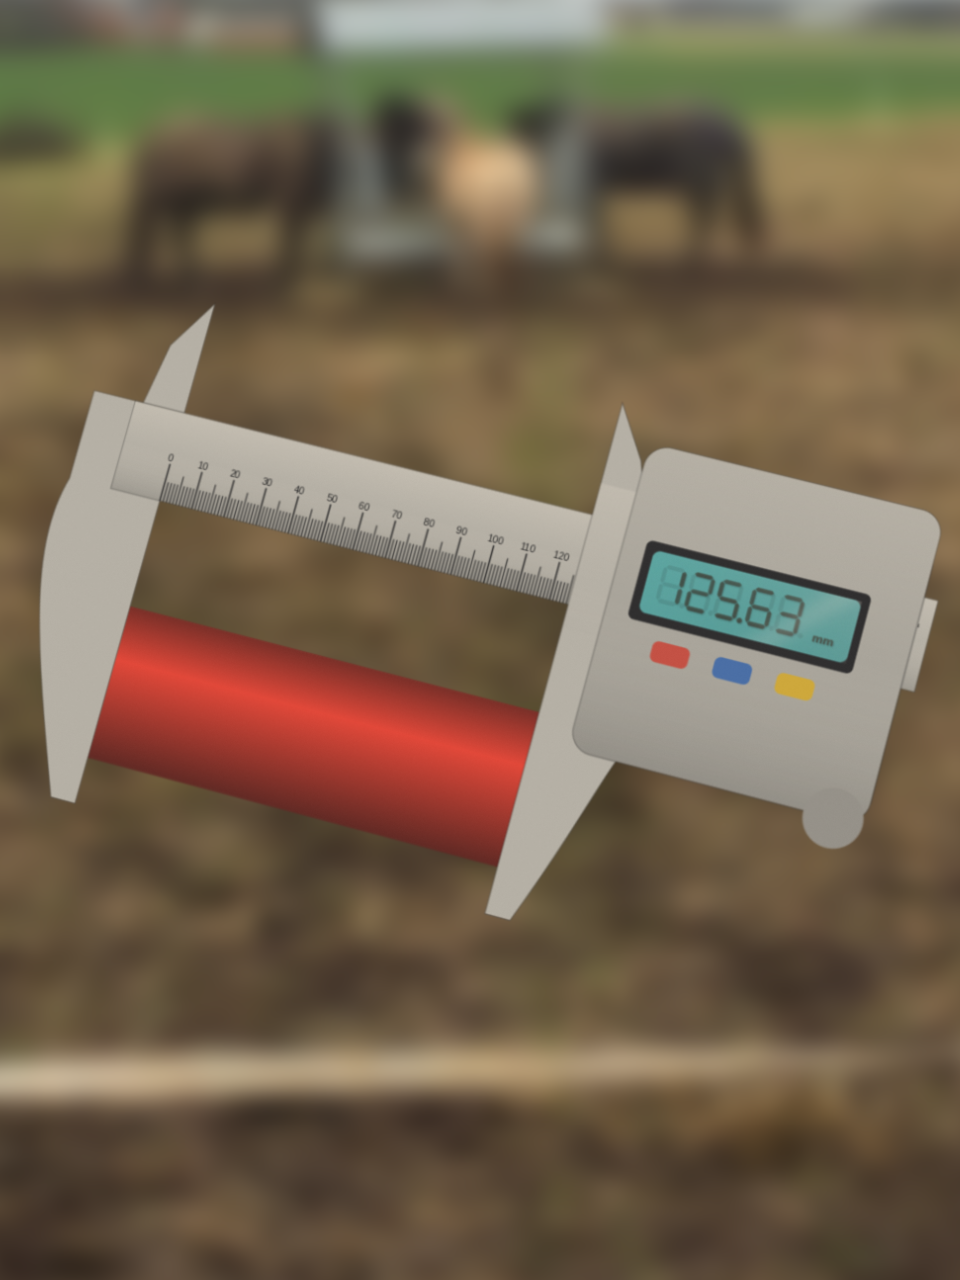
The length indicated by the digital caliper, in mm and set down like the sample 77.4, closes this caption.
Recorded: 125.63
